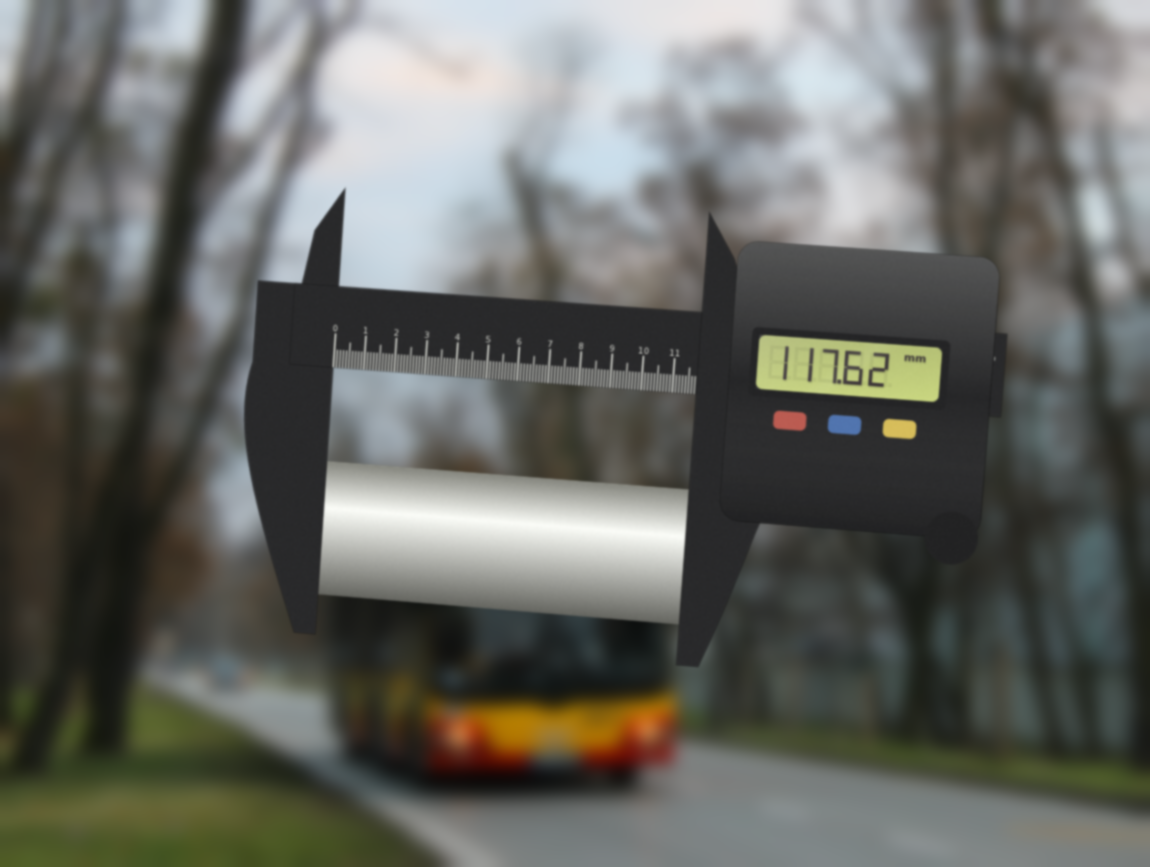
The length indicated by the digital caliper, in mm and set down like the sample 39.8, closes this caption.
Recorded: 117.62
